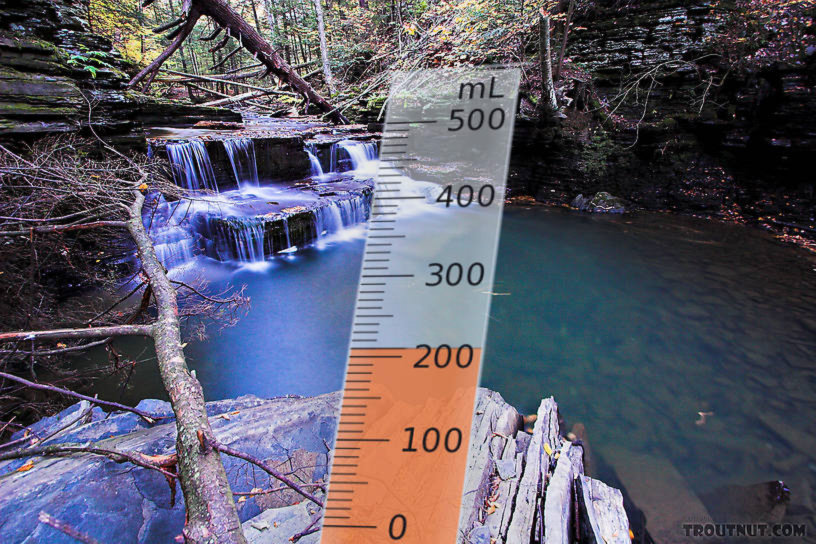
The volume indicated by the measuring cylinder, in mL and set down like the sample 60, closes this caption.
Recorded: 210
